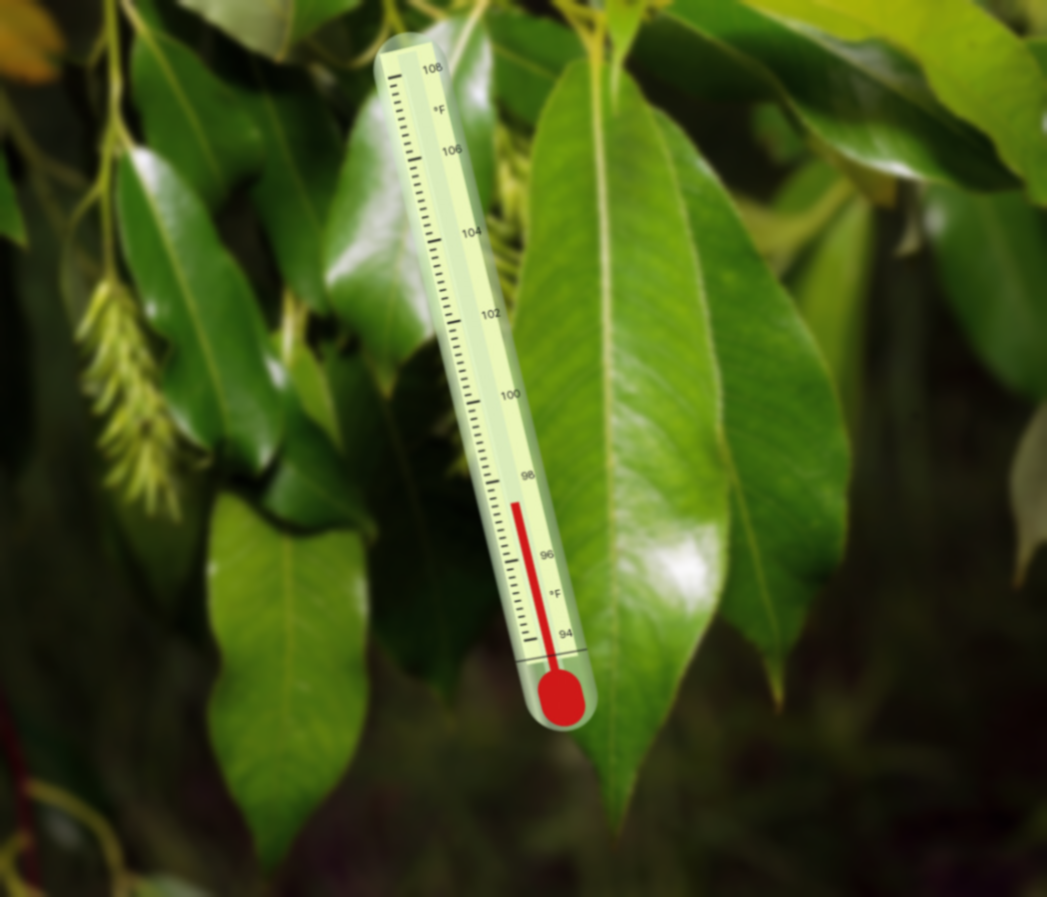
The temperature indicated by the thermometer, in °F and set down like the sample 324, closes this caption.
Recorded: 97.4
